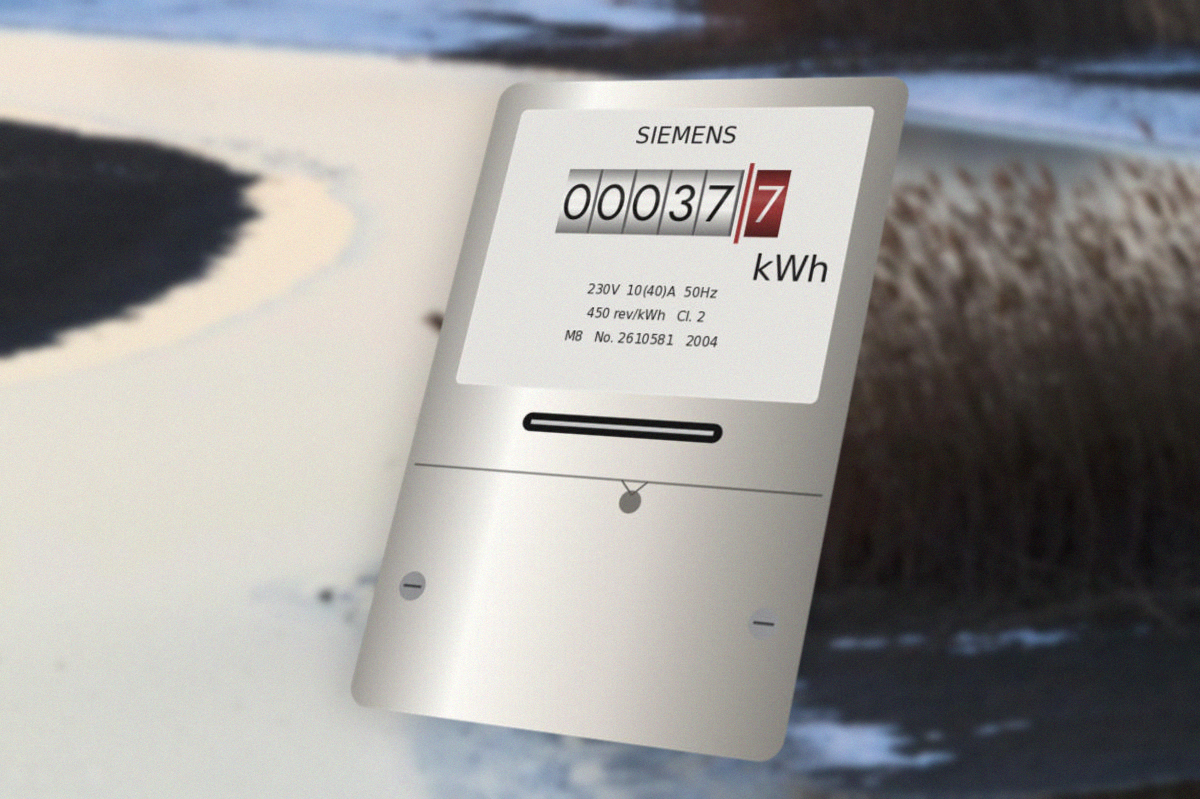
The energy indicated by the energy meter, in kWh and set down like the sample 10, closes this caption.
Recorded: 37.7
